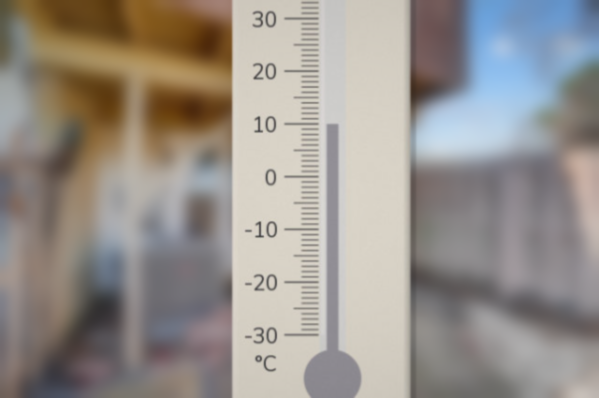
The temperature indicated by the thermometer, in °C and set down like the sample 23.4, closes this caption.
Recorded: 10
